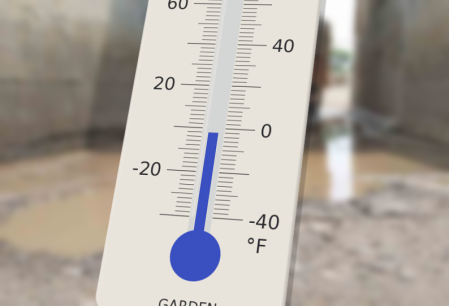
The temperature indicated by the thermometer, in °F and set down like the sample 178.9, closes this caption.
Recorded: -2
